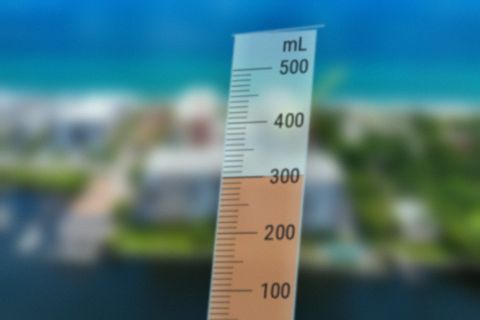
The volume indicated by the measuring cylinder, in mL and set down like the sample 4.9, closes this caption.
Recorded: 300
